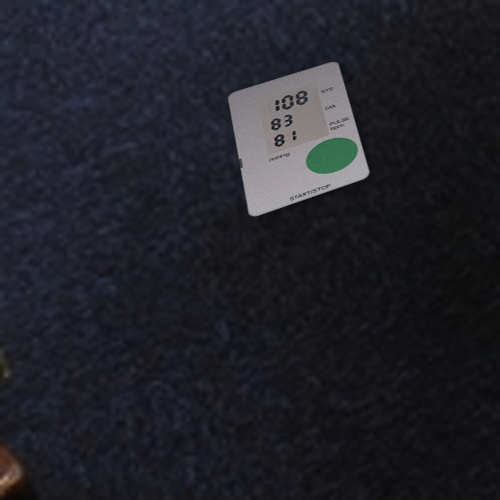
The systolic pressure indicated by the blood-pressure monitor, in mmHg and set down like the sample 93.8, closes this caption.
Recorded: 108
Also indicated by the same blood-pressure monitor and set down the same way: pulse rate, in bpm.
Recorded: 81
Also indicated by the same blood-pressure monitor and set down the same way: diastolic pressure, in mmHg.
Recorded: 83
